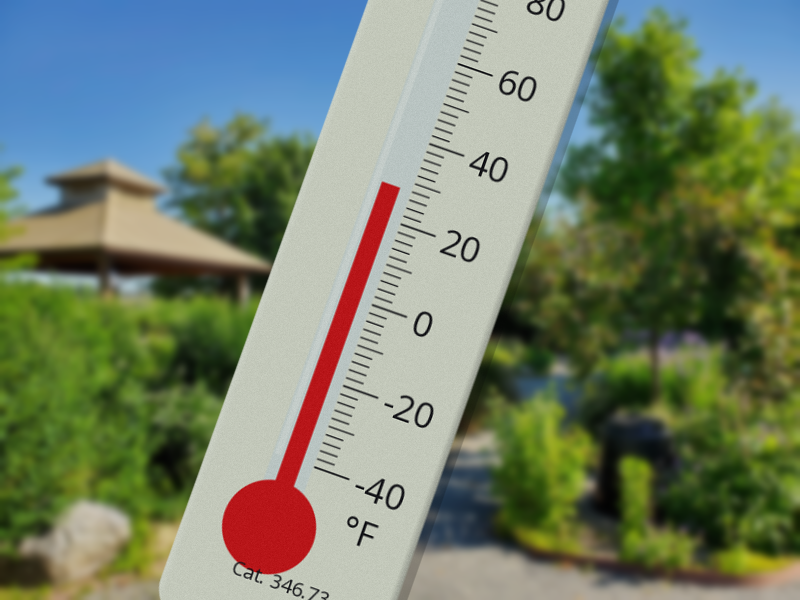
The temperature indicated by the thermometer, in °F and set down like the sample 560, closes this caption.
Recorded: 28
